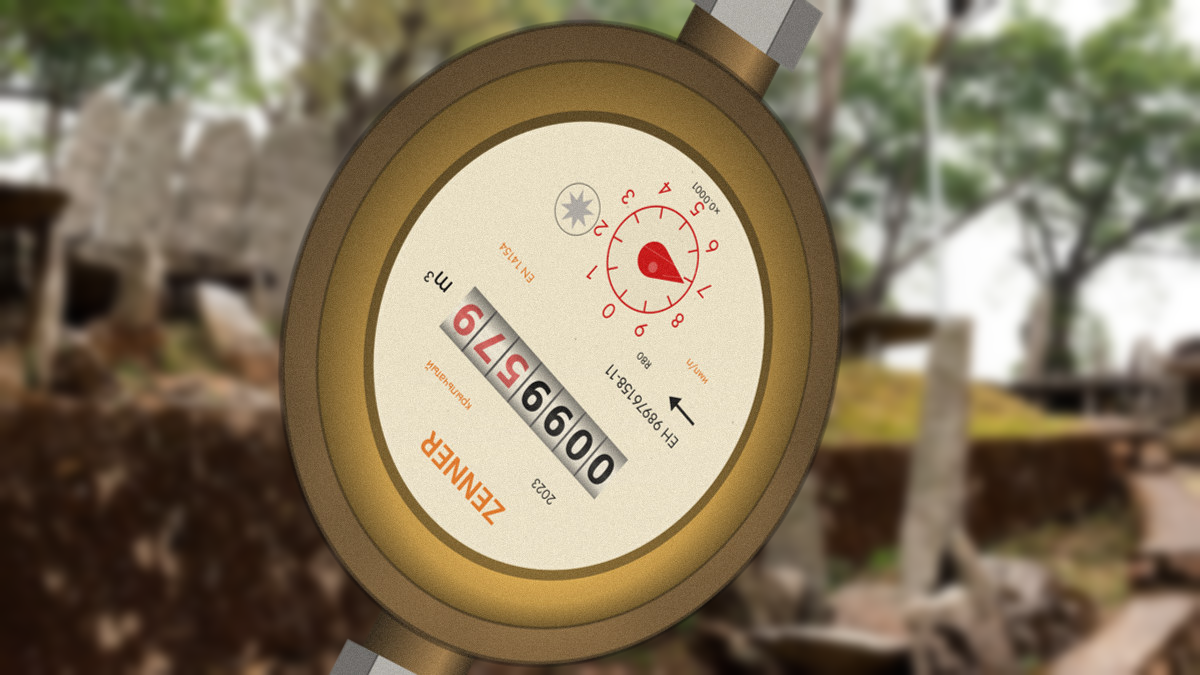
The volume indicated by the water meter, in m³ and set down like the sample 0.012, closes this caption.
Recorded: 99.5797
